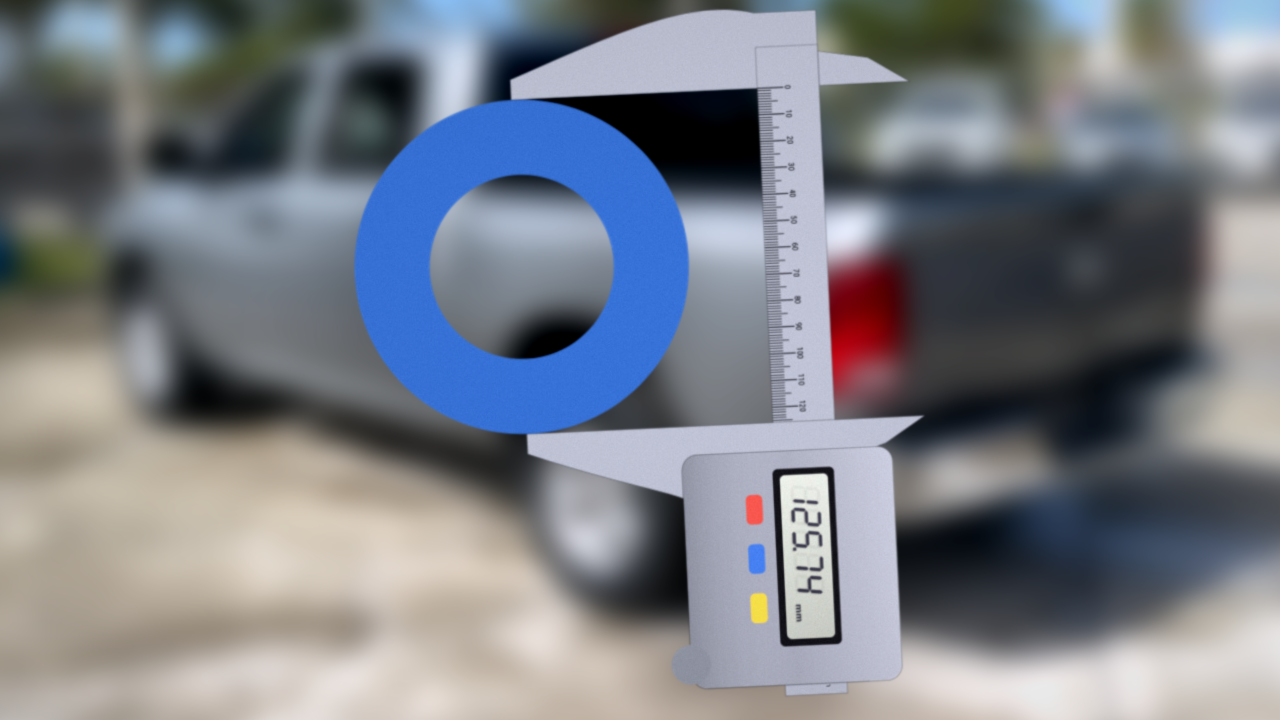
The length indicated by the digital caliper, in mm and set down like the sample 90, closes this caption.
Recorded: 125.74
